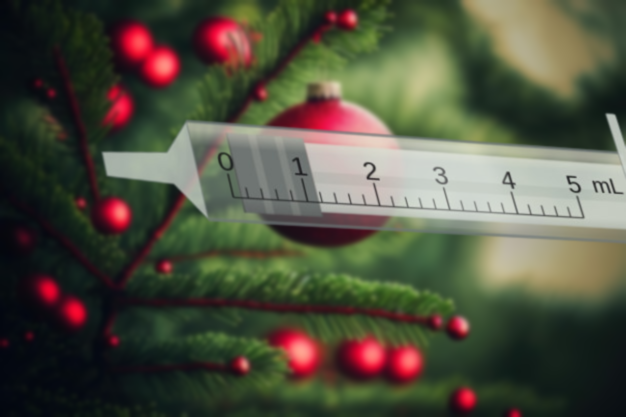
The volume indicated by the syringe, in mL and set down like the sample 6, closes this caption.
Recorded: 0.1
